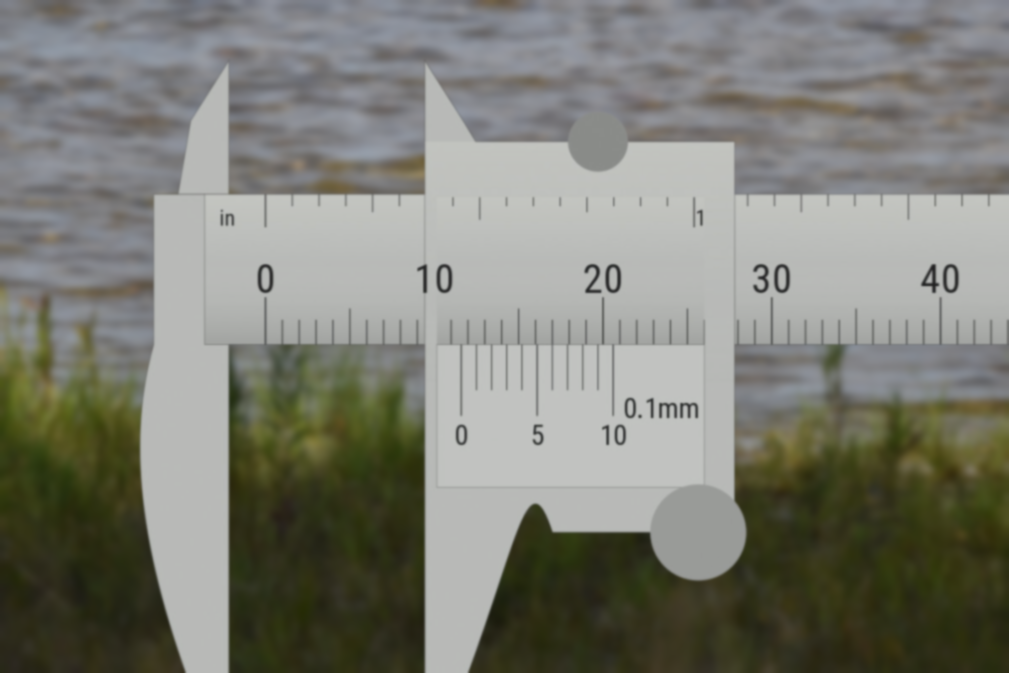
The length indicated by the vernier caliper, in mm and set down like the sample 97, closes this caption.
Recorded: 11.6
